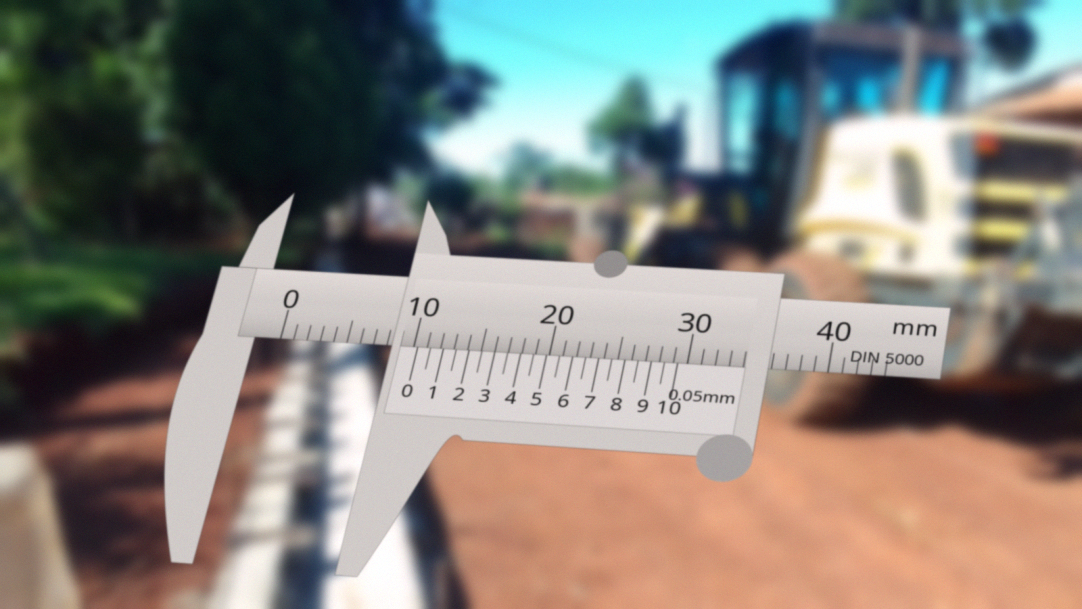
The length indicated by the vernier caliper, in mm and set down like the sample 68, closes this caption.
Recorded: 10.3
